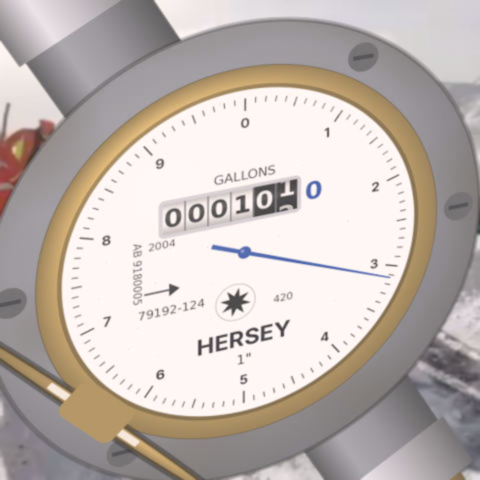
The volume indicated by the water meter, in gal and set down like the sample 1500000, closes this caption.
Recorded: 1013.1
